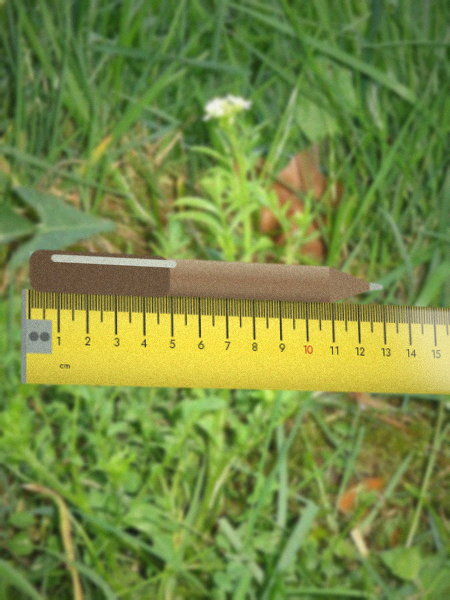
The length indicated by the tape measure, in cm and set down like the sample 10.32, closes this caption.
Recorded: 13
